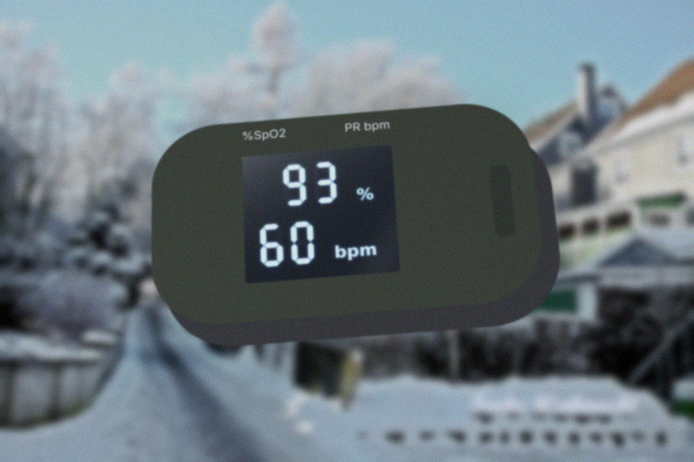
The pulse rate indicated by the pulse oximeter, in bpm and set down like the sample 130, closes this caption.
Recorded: 60
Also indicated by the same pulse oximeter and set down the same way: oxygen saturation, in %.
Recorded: 93
